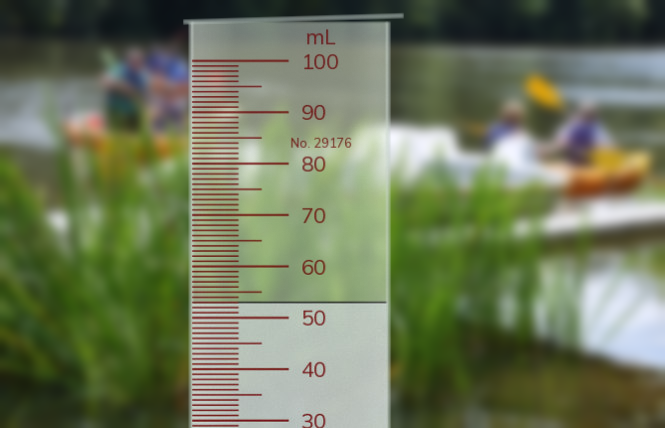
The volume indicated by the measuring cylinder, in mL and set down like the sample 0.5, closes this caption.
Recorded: 53
